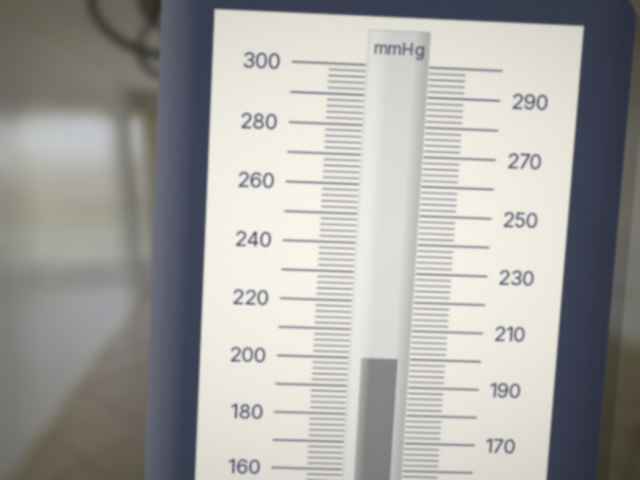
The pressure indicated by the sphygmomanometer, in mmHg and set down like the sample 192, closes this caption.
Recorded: 200
